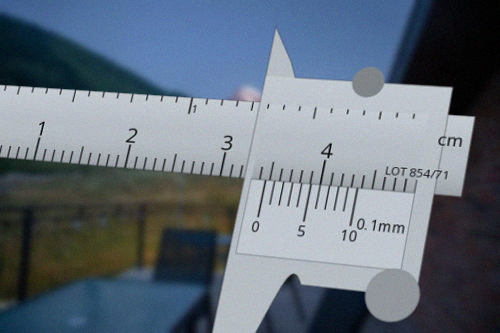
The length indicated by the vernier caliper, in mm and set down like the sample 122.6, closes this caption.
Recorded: 34.6
